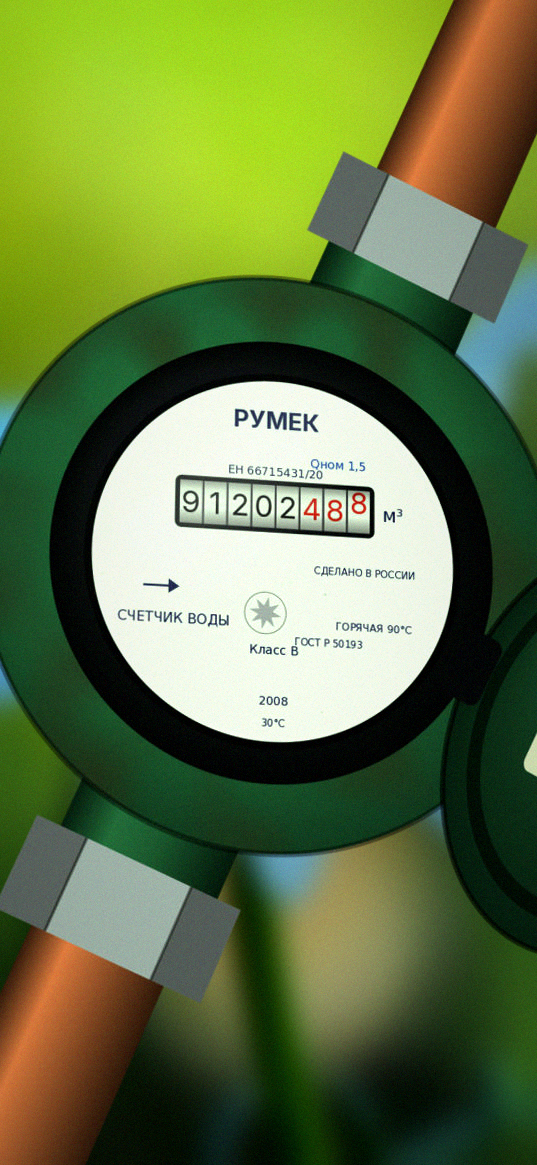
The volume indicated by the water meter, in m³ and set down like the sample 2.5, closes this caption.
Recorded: 91202.488
